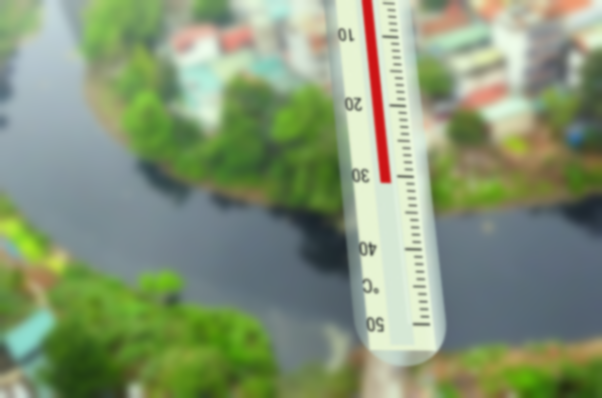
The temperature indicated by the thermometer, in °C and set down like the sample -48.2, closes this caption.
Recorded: 31
